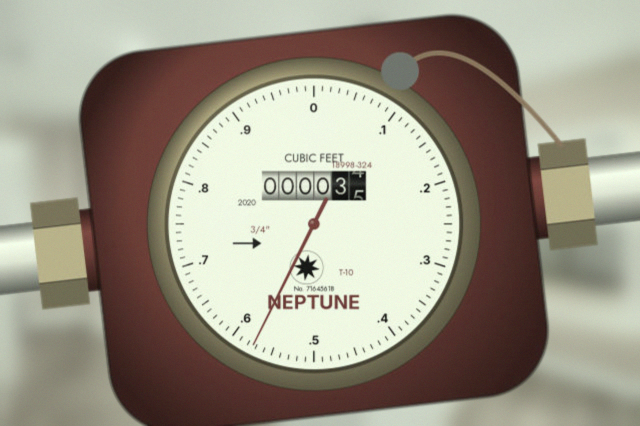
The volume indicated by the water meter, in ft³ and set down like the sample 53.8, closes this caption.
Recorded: 34.57
